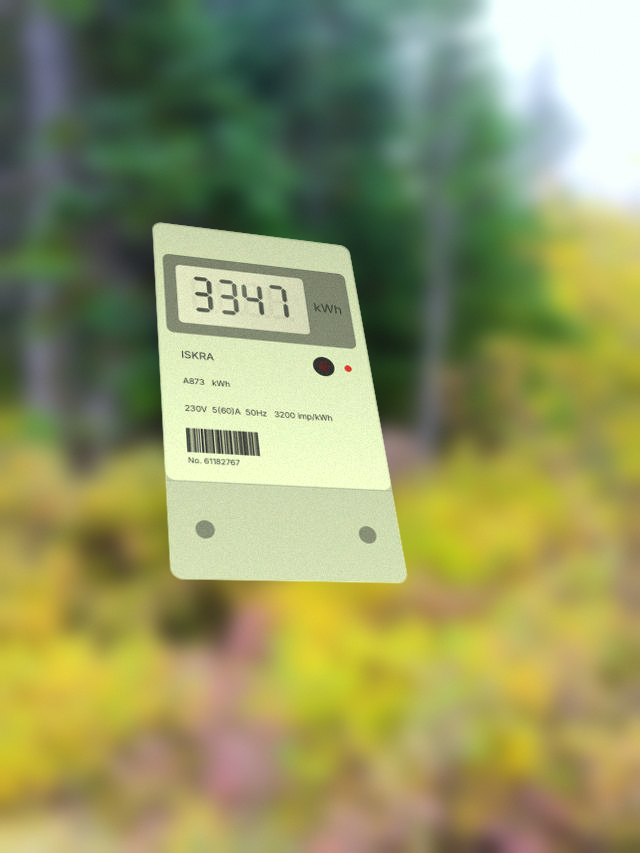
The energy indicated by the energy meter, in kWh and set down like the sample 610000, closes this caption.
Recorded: 3347
